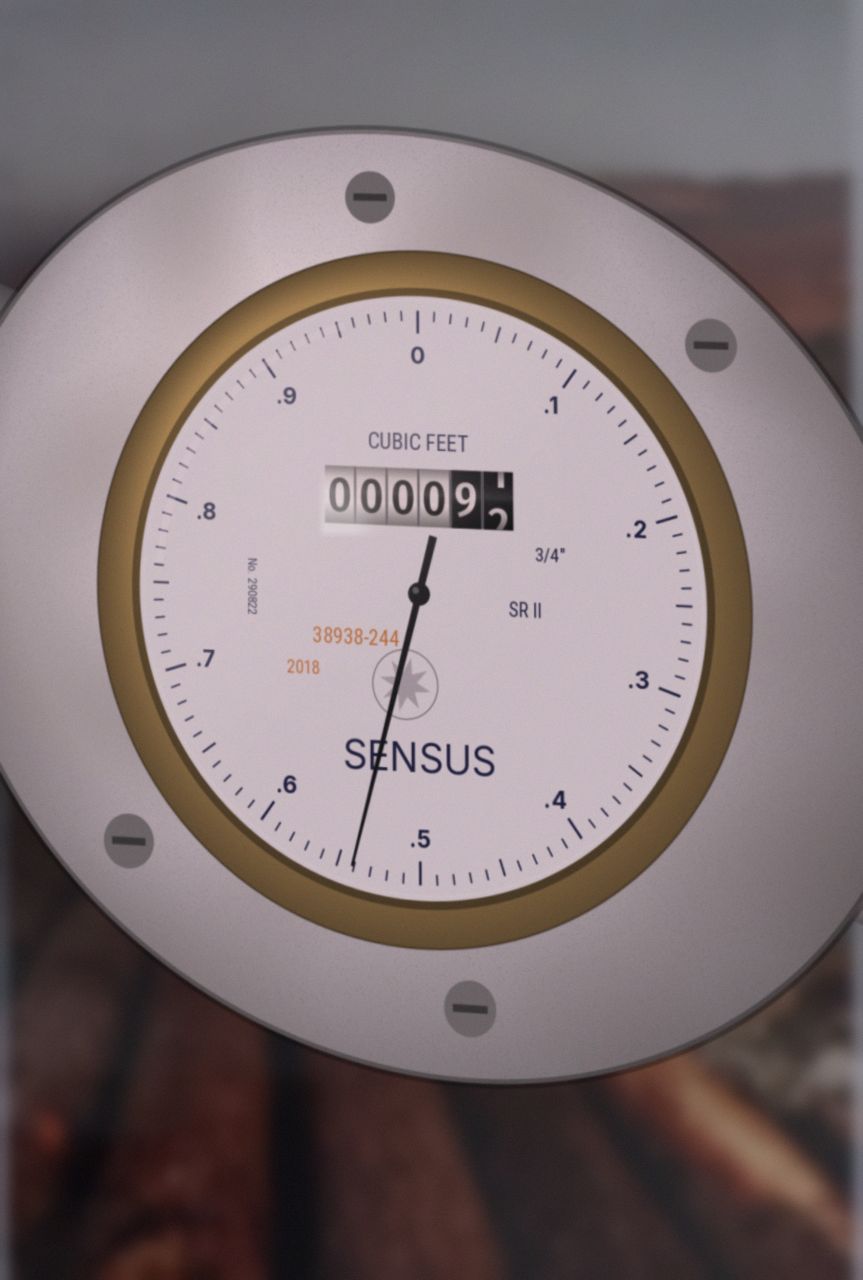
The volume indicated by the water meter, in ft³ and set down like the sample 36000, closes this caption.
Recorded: 91.54
